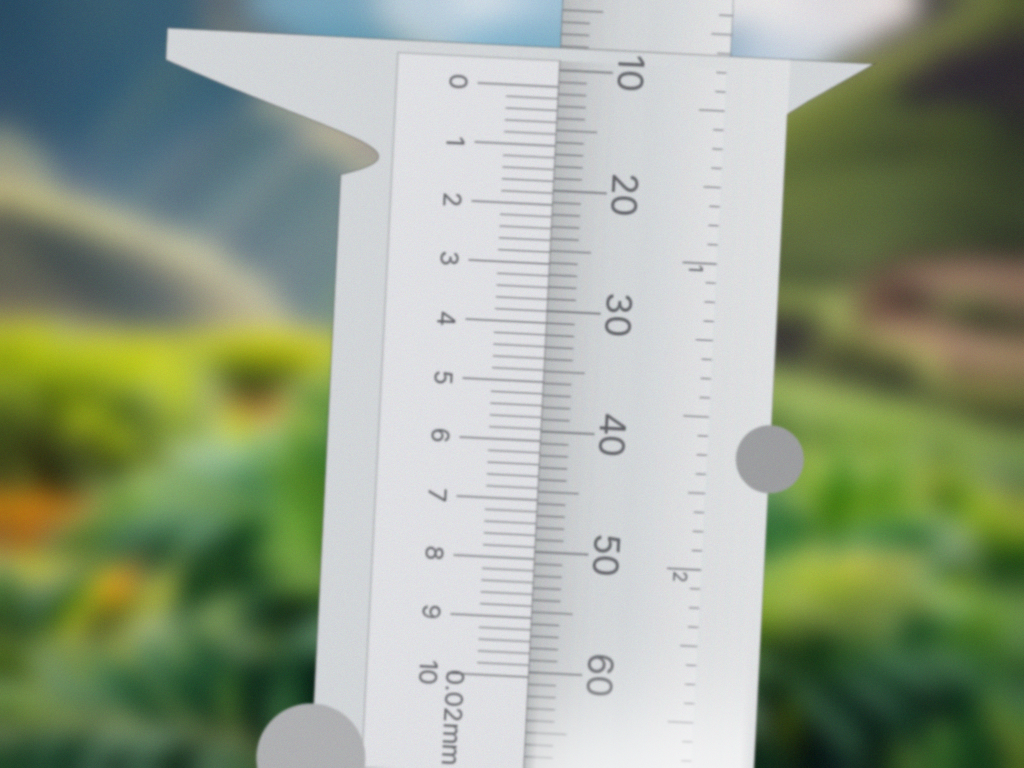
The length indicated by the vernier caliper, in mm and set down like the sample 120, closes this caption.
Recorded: 11.4
